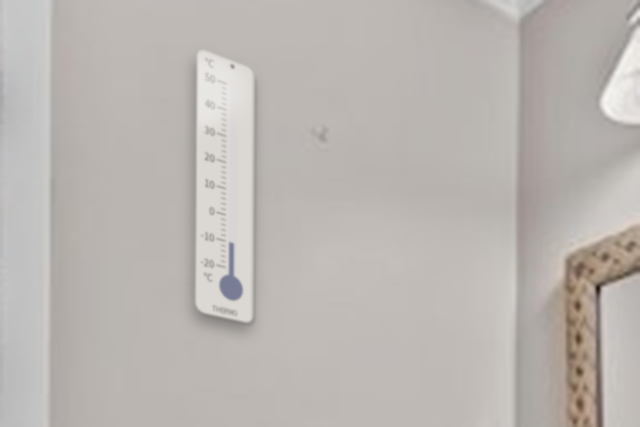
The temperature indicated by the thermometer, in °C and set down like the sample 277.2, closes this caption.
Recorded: -10
